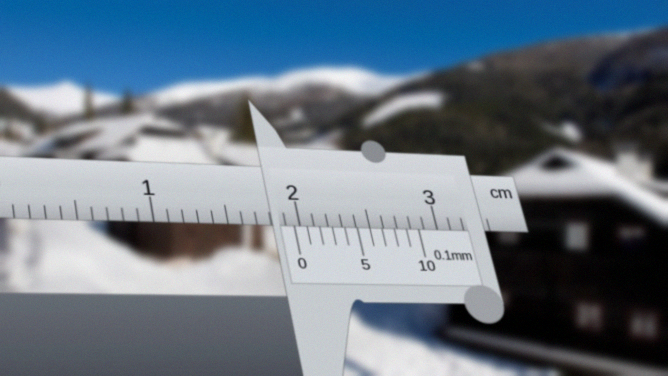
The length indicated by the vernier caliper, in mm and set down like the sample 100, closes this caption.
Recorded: 19.6
